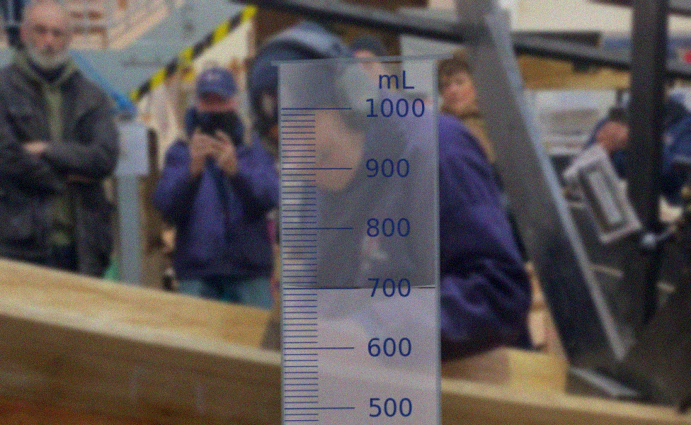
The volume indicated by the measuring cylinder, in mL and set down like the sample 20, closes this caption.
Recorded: 700
